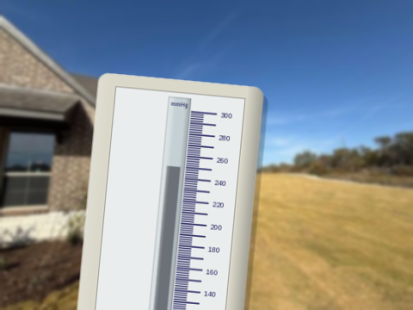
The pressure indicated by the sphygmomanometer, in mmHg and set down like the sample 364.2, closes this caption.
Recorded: 250
